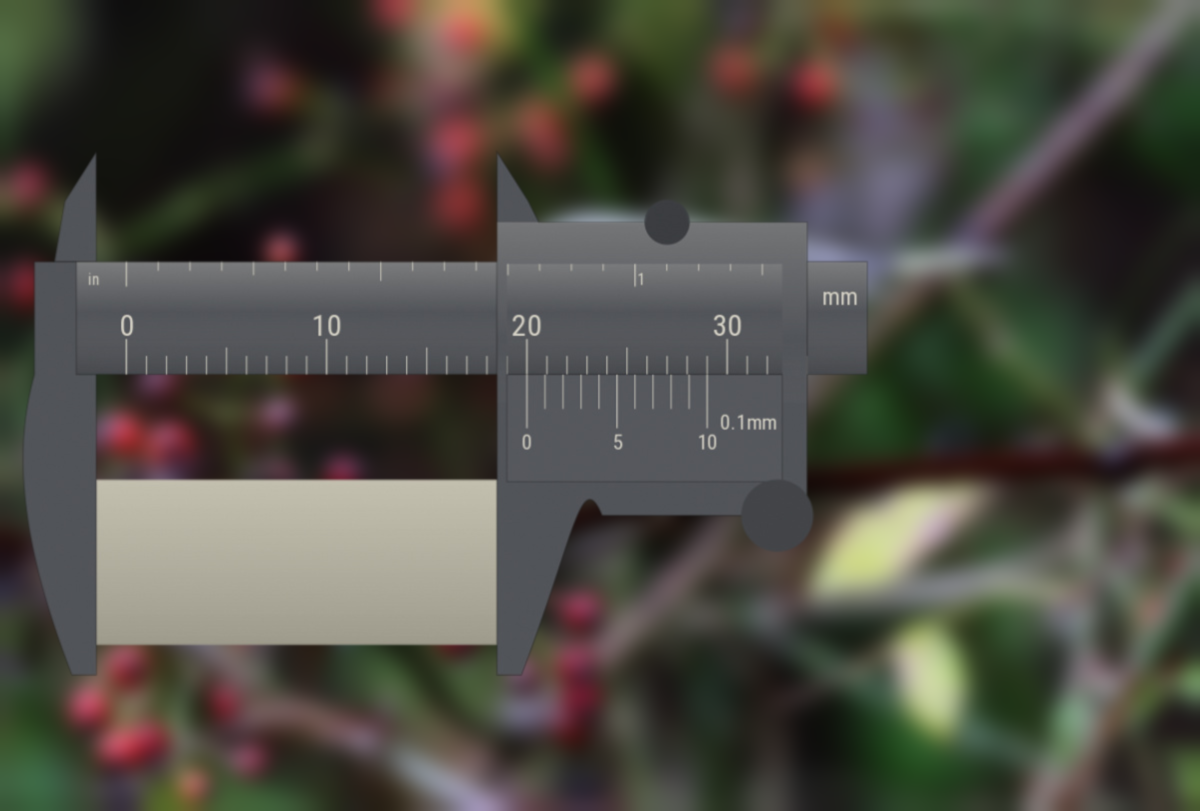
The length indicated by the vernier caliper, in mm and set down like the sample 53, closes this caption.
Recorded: 20.0
